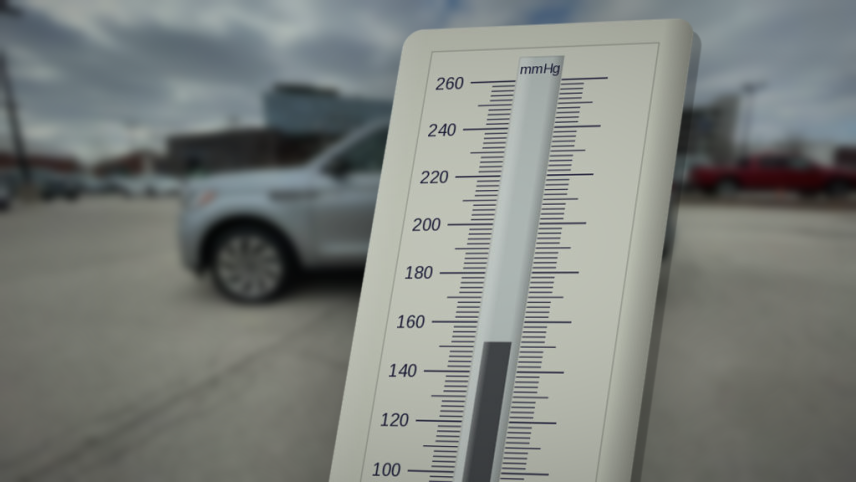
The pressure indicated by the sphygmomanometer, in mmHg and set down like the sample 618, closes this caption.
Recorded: 152
